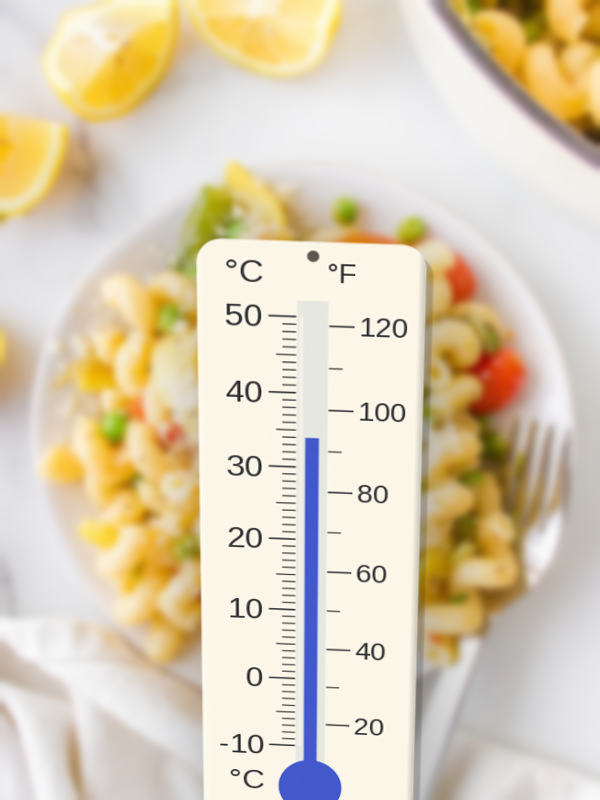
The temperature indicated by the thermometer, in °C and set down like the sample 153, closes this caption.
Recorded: 34
